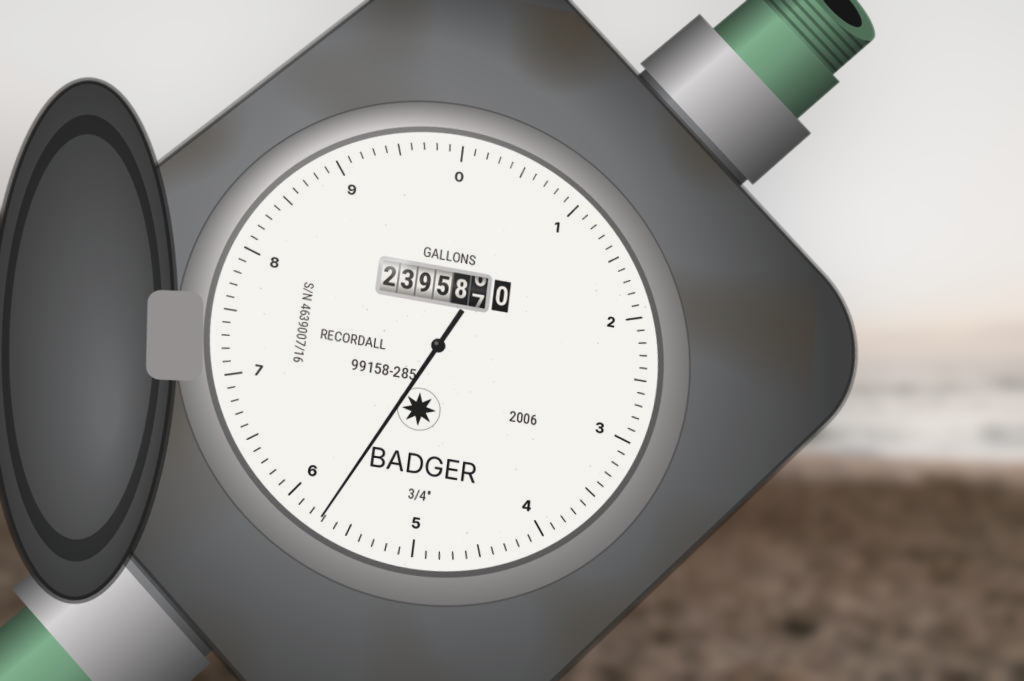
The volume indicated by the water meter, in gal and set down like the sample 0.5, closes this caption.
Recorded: 2395865.7
